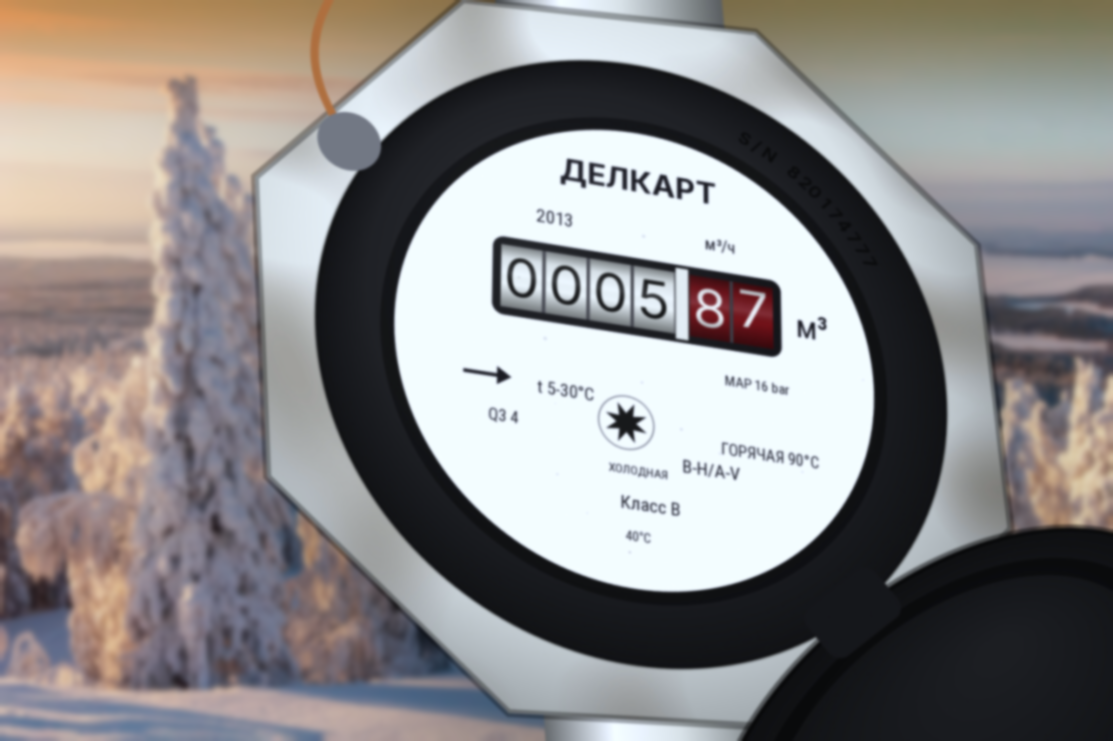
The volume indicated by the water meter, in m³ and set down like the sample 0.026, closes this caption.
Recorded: 5.87
